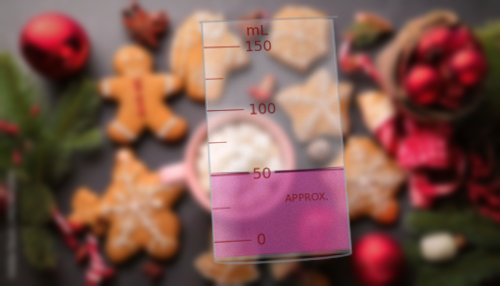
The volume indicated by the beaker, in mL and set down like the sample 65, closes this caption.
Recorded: 50
